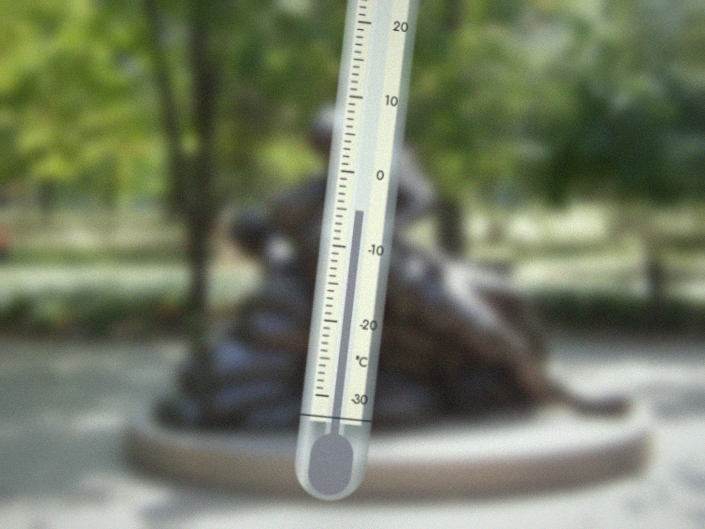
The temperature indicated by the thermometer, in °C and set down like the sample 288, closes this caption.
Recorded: -5
